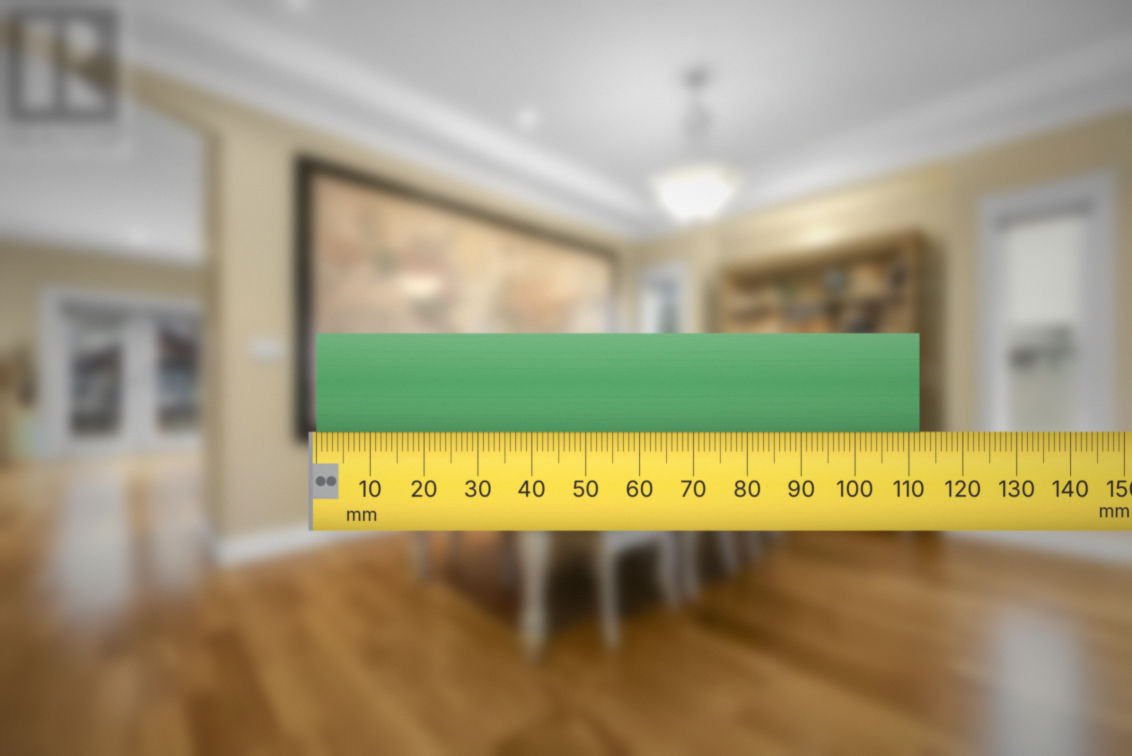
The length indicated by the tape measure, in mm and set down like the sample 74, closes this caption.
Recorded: 112
